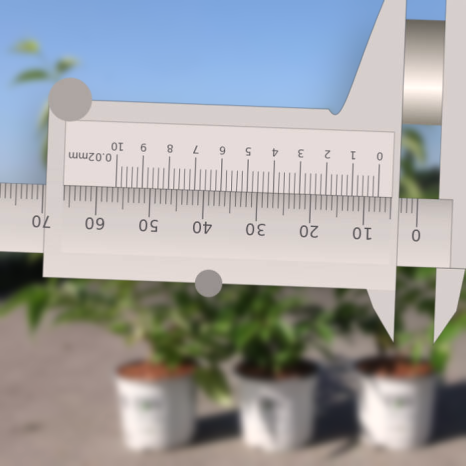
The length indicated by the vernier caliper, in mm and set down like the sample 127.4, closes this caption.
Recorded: 7.4
